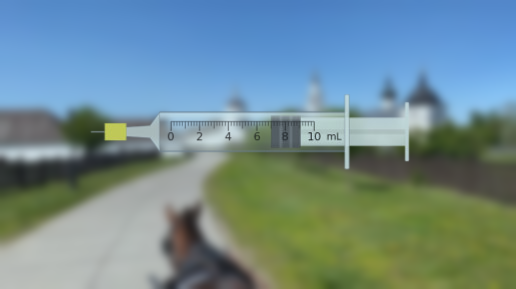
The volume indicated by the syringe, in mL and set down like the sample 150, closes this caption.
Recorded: 7
